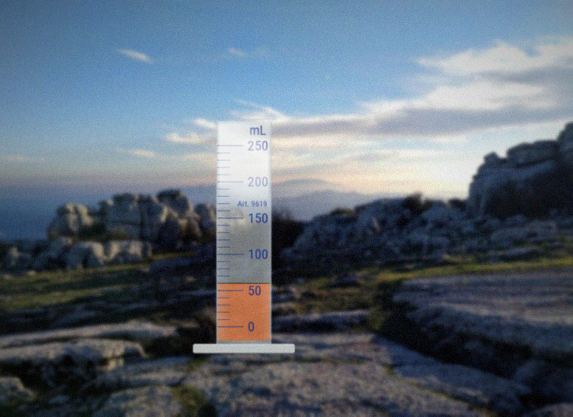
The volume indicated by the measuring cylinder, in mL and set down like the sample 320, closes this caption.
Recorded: 60
